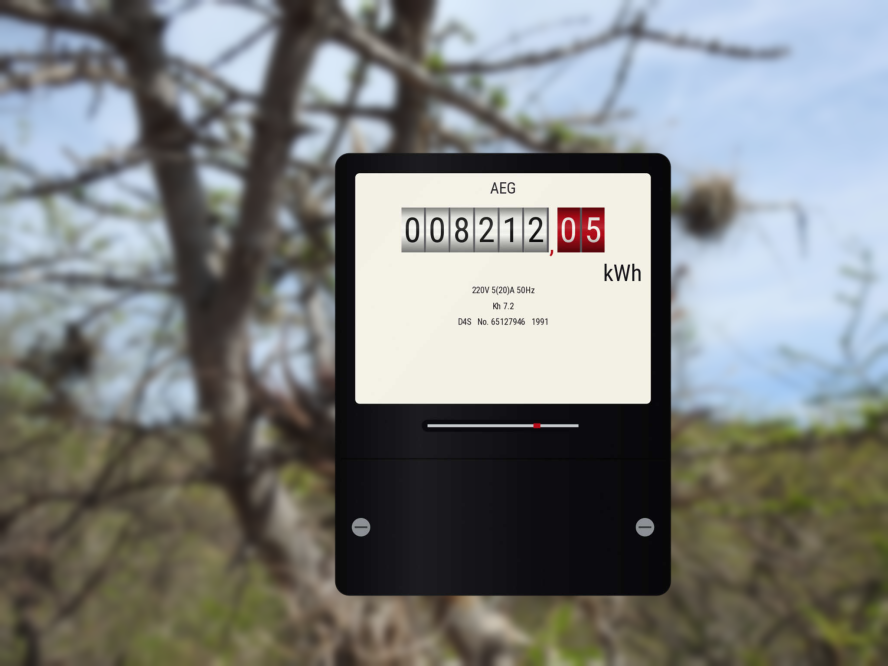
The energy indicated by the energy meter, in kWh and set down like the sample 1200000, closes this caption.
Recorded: 8212.05
